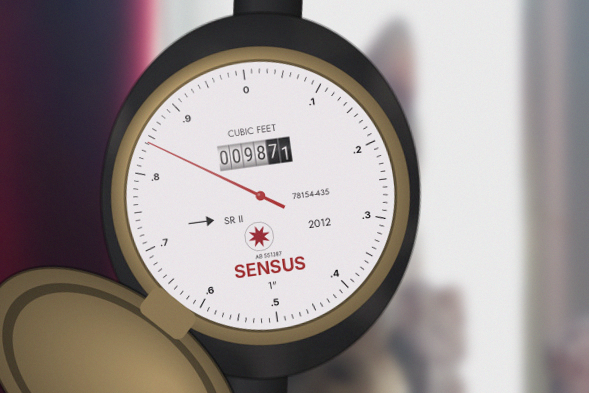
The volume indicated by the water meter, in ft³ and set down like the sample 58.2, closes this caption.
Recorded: 9870.84
